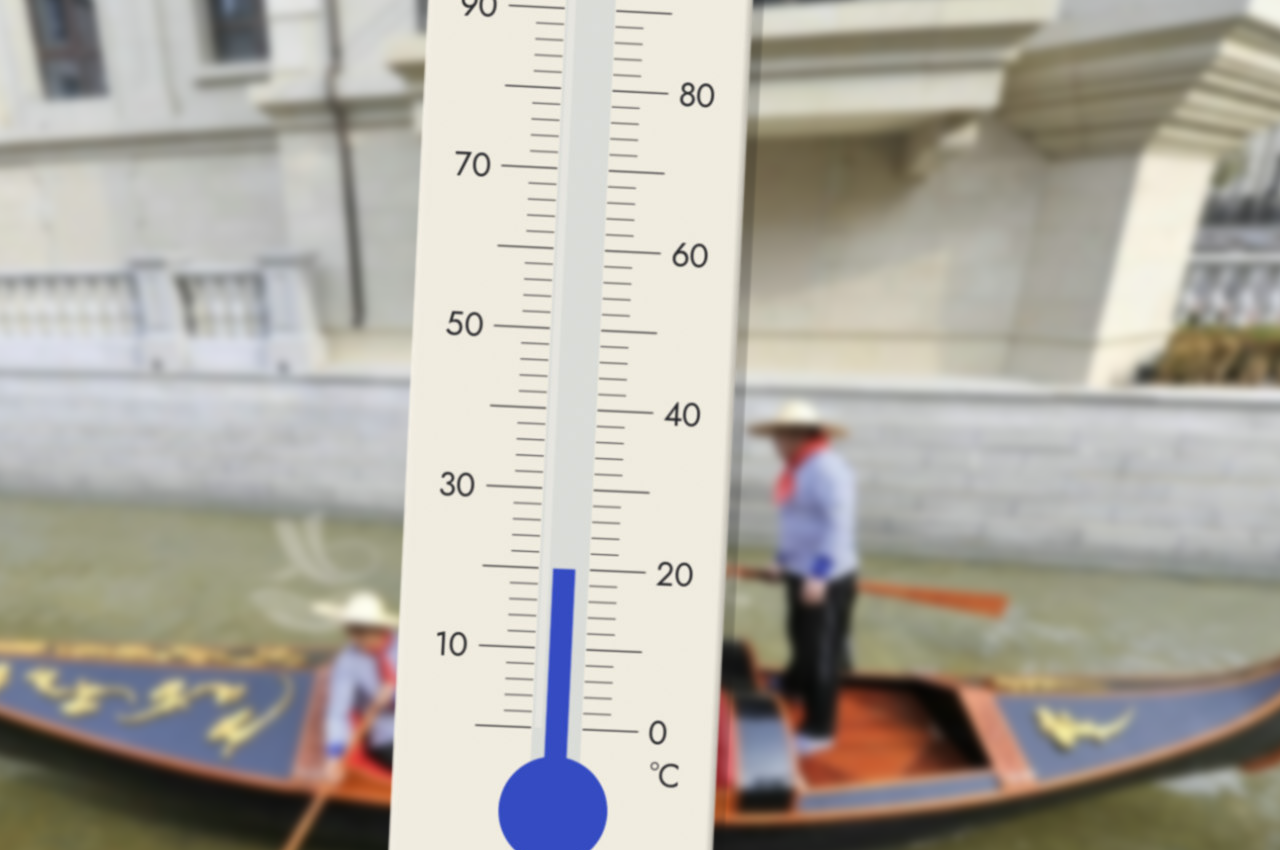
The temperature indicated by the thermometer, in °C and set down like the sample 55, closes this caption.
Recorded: 20
